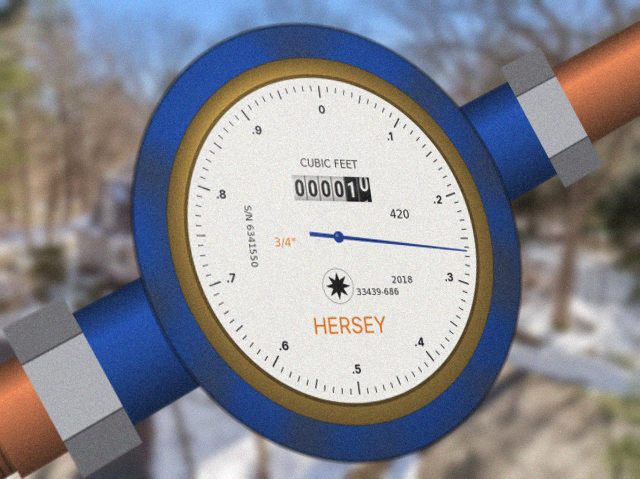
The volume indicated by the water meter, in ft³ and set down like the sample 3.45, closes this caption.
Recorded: 10.26
